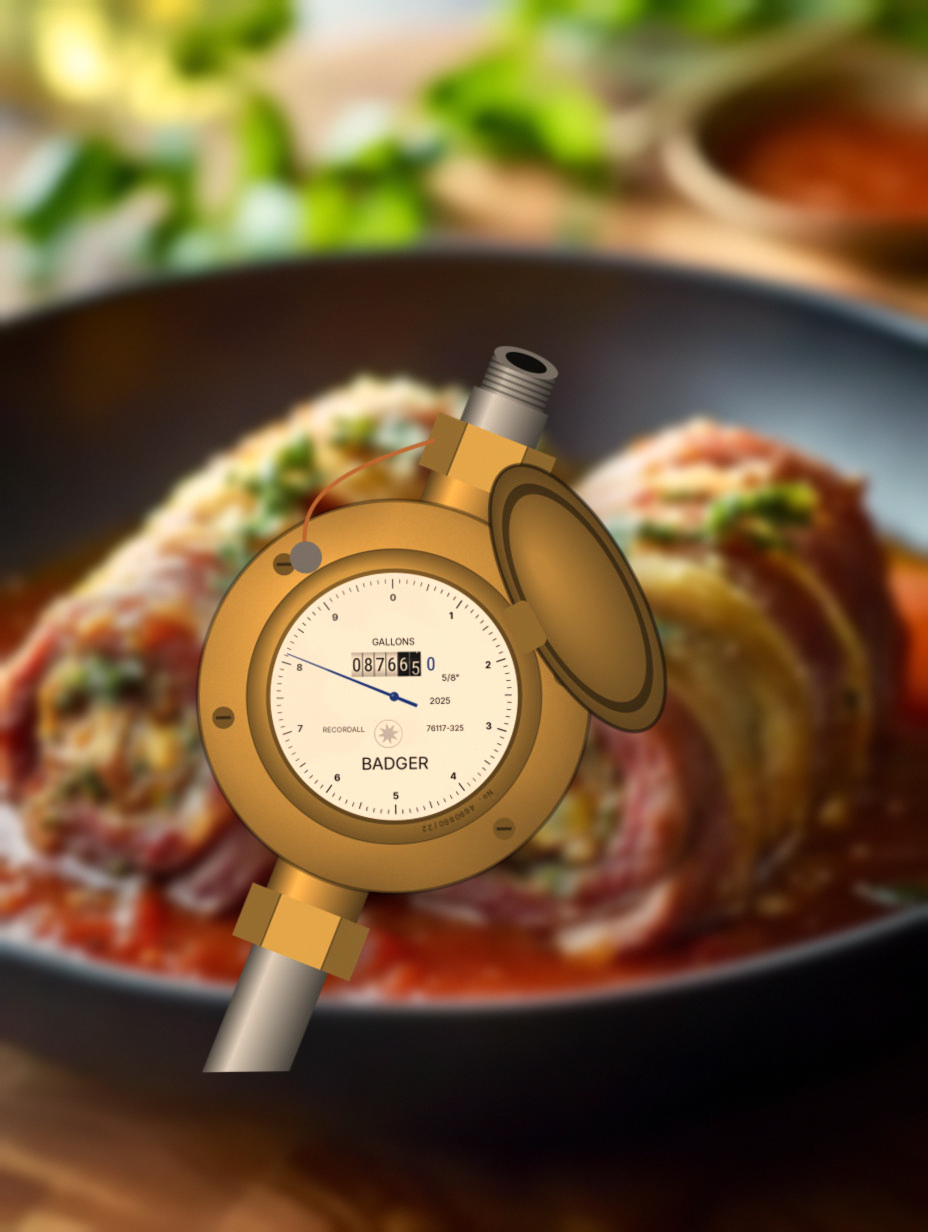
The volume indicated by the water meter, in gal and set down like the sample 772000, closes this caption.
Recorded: 876648.1
